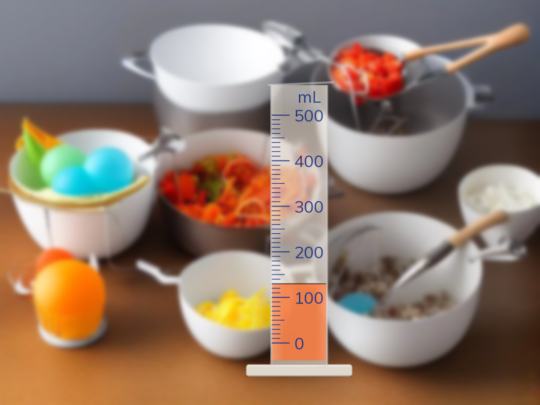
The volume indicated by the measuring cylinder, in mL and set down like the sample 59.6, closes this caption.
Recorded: 130
